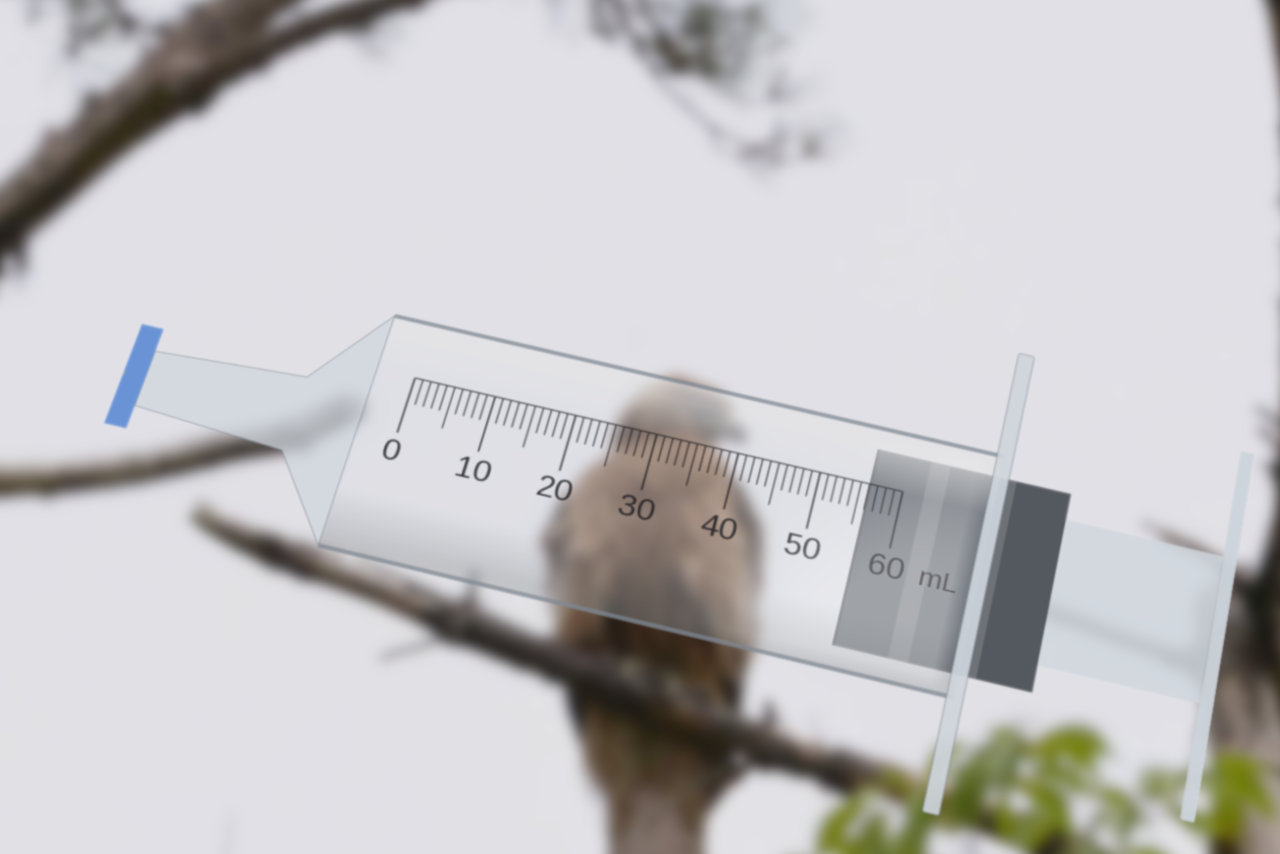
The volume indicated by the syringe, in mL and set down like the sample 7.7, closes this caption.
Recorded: 56
